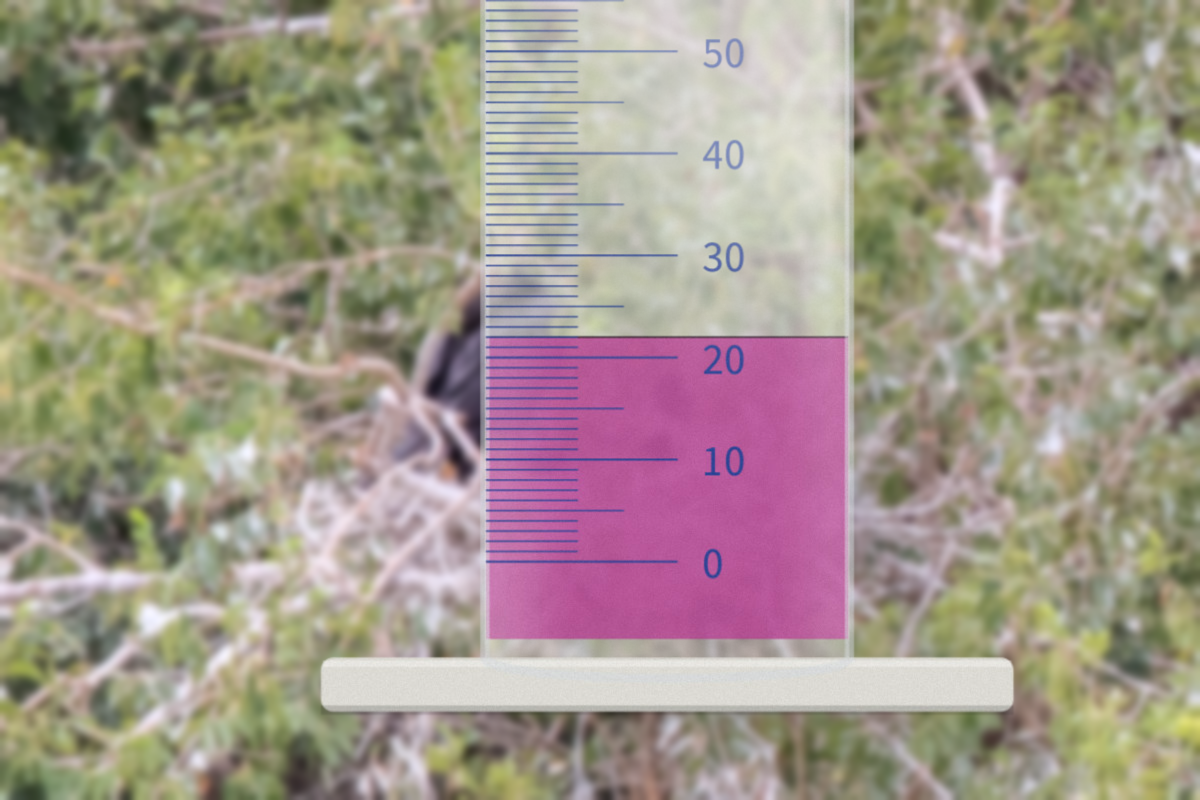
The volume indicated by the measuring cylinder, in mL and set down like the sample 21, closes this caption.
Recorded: 22
